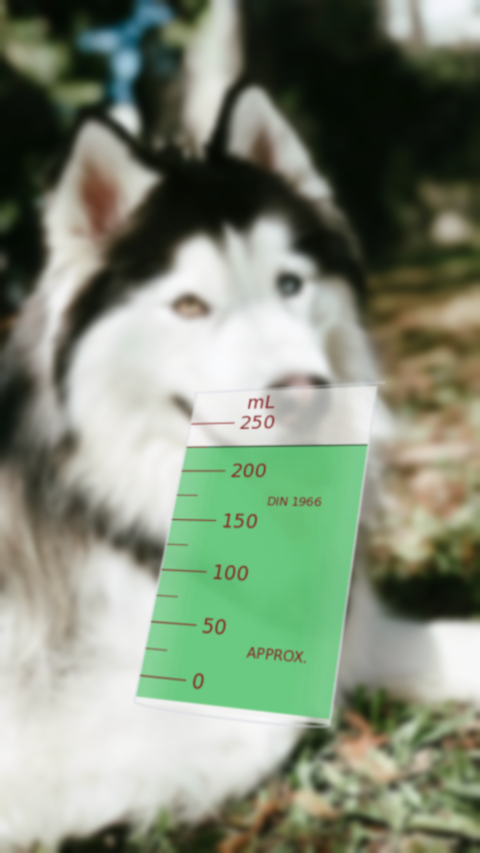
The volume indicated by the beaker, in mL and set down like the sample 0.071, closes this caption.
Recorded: 225
